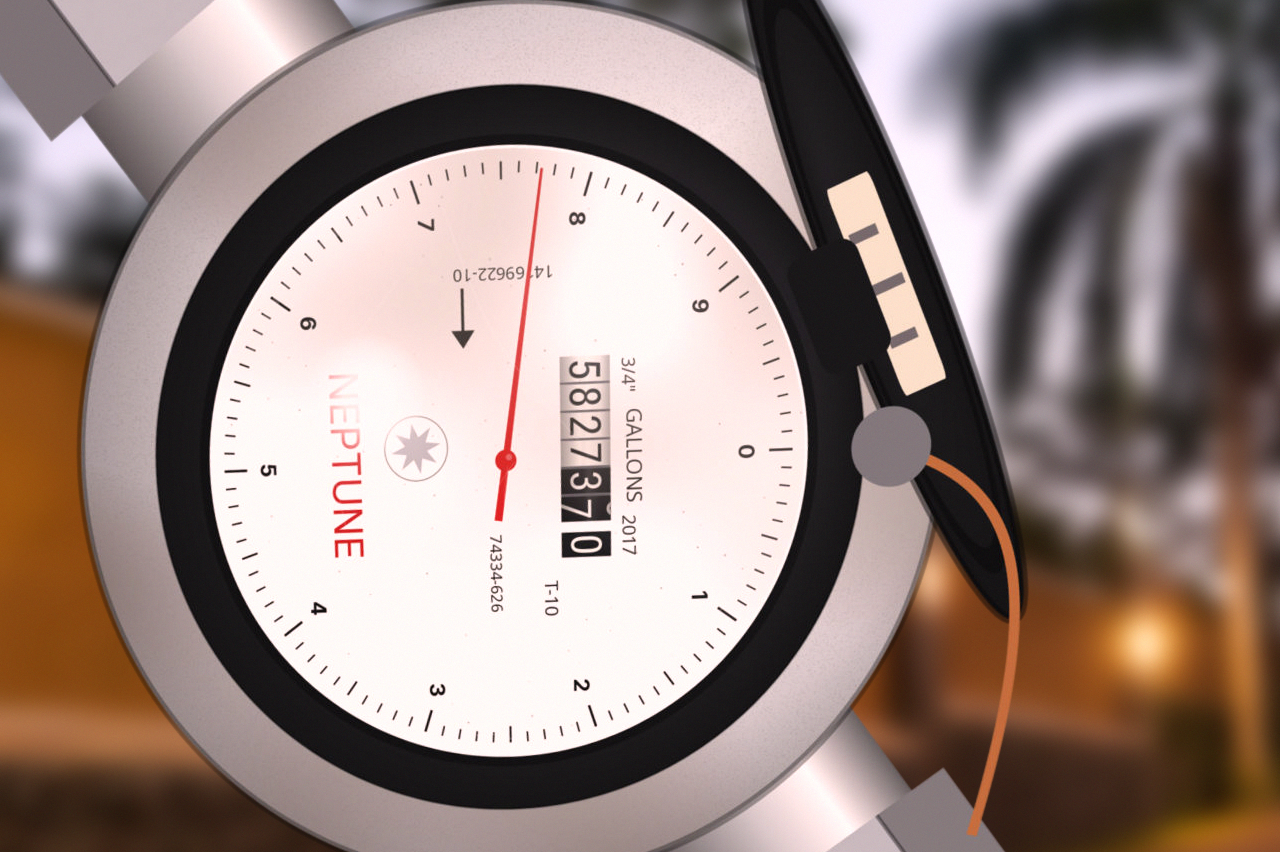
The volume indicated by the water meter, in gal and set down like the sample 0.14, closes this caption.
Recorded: 5827367.7
